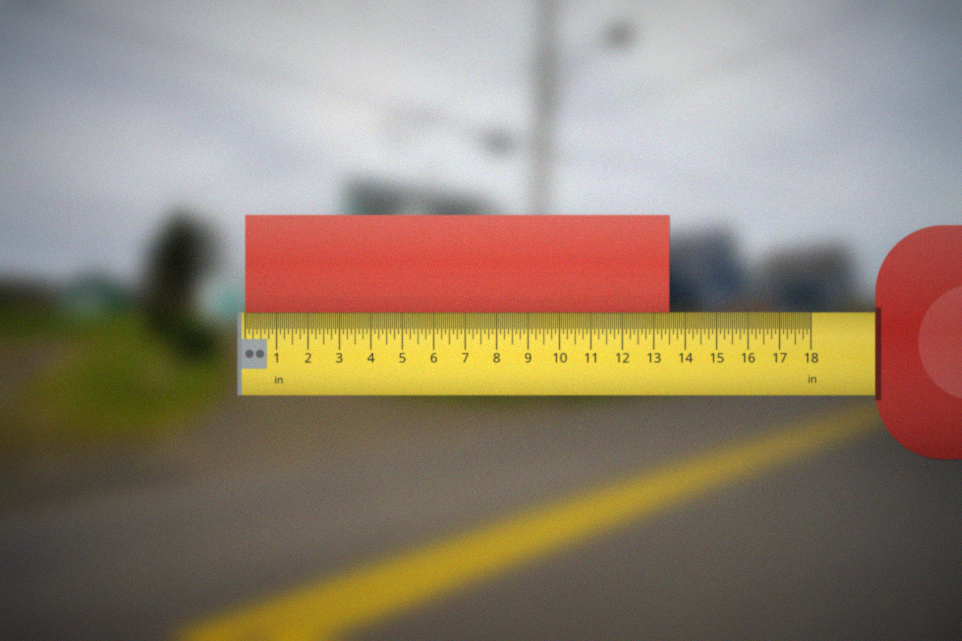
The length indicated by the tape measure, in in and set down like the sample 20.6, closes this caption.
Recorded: 13.5
